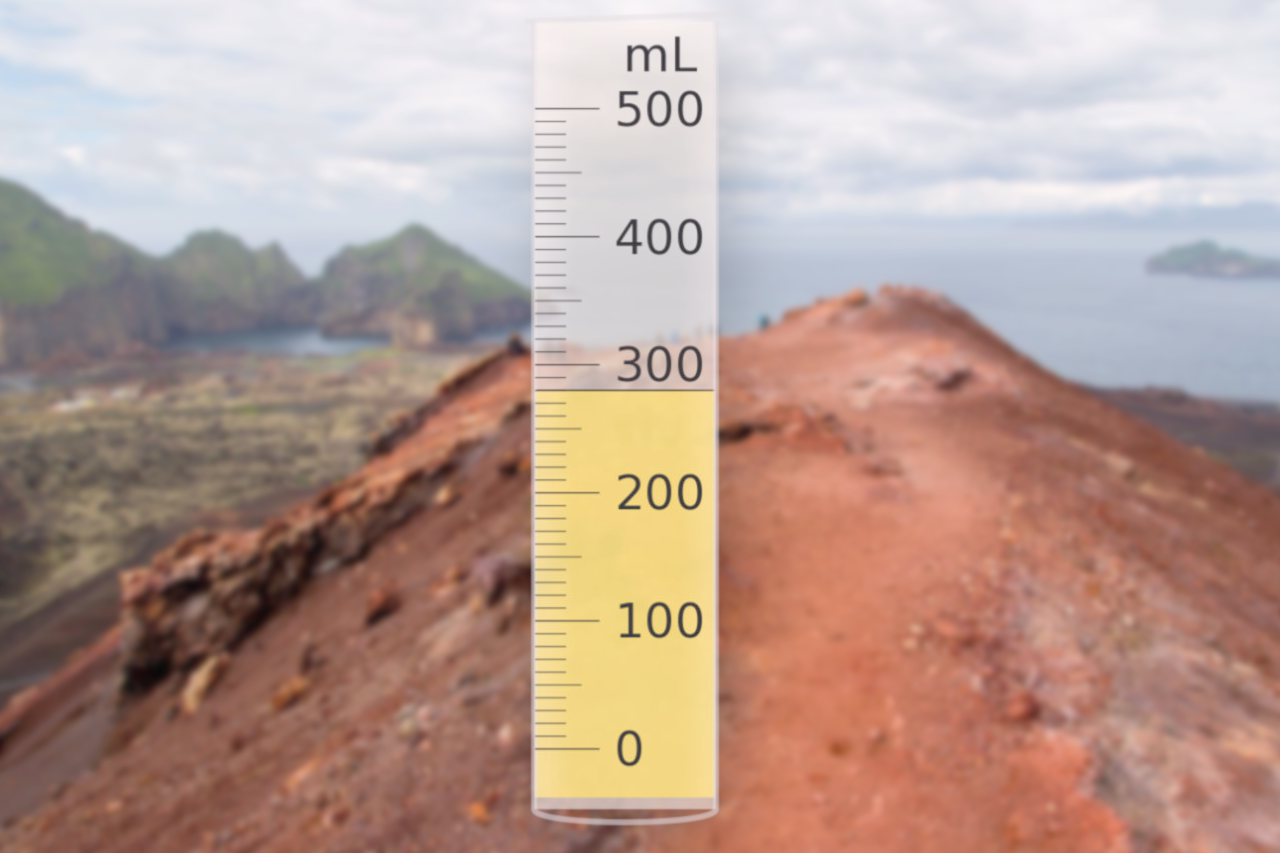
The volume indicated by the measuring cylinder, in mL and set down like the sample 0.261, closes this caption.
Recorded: 280
